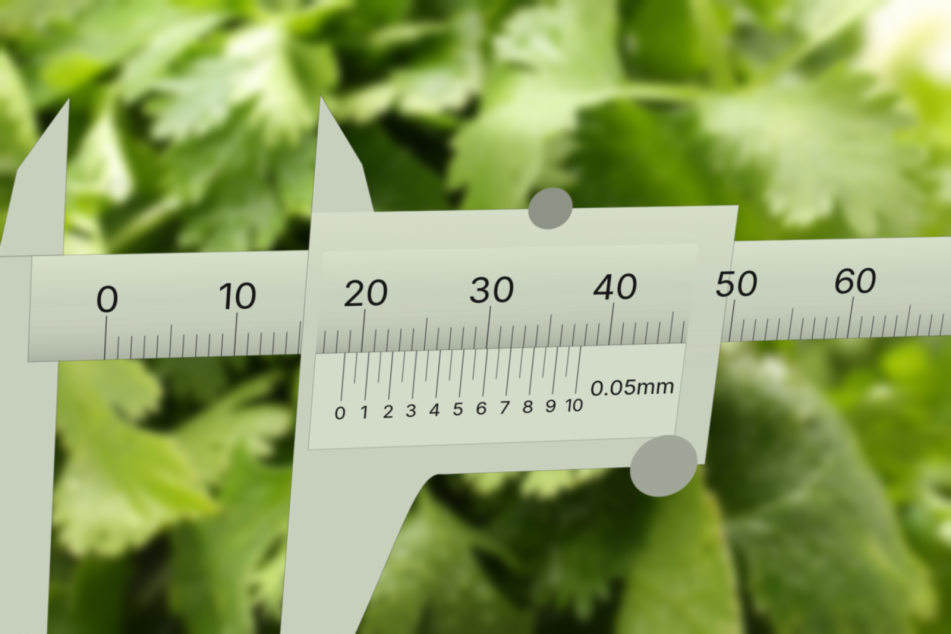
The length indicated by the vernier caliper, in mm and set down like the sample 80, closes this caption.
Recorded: 18.7
